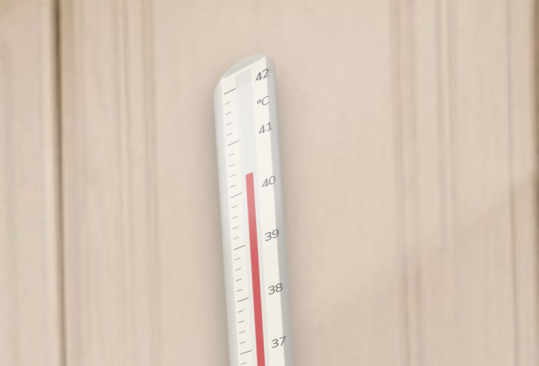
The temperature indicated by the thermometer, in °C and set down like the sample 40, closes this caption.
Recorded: 40.3
